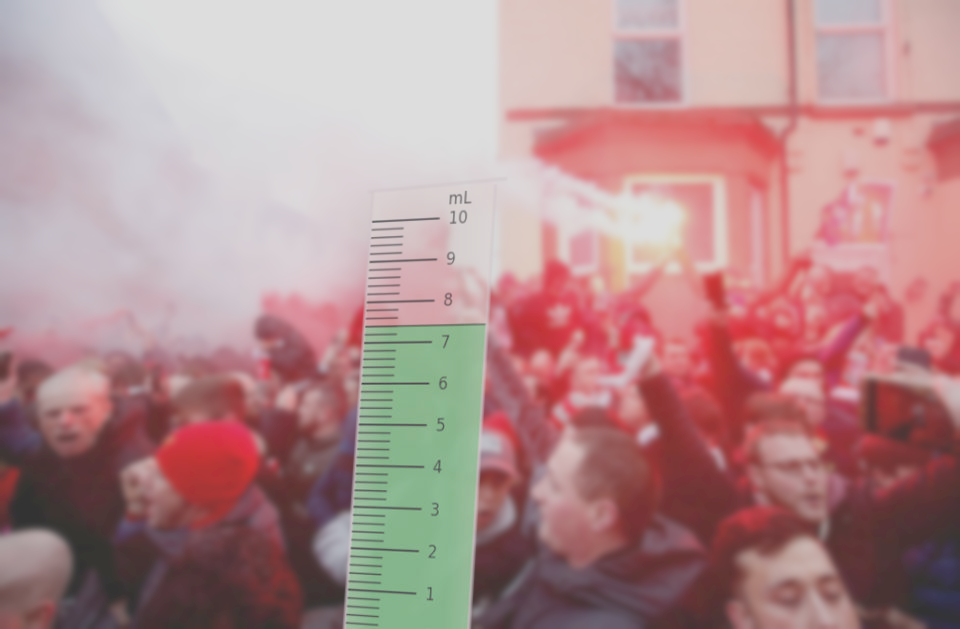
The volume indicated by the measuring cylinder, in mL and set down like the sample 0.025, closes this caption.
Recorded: 7.4
